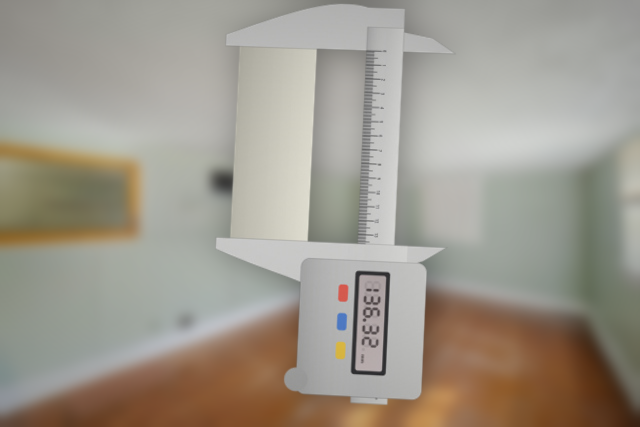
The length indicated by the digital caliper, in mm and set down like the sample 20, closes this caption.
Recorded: 136.32
